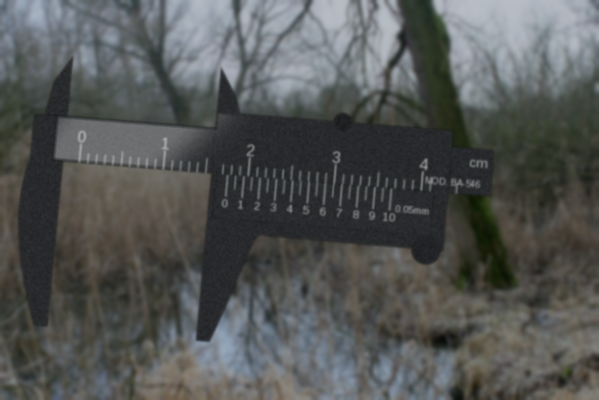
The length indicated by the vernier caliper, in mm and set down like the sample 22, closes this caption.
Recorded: 17.6
